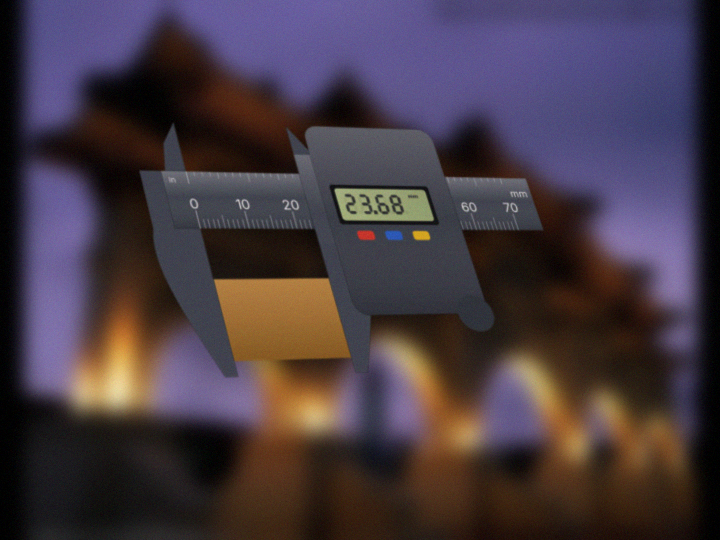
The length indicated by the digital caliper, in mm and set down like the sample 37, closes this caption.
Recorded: 23.68
